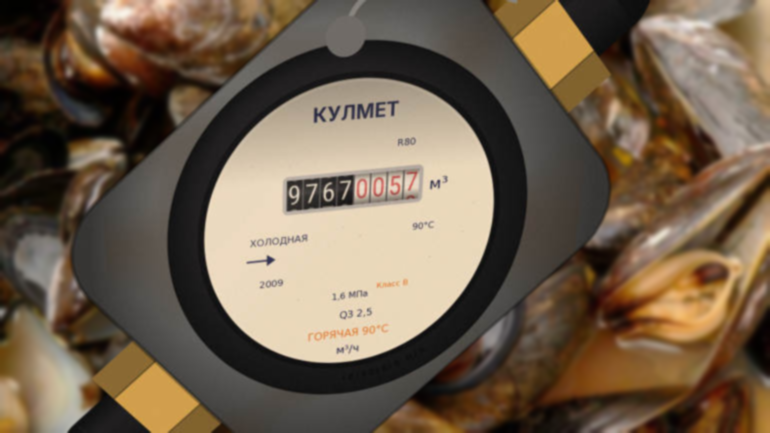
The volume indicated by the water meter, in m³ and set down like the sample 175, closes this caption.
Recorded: 9767.0057
